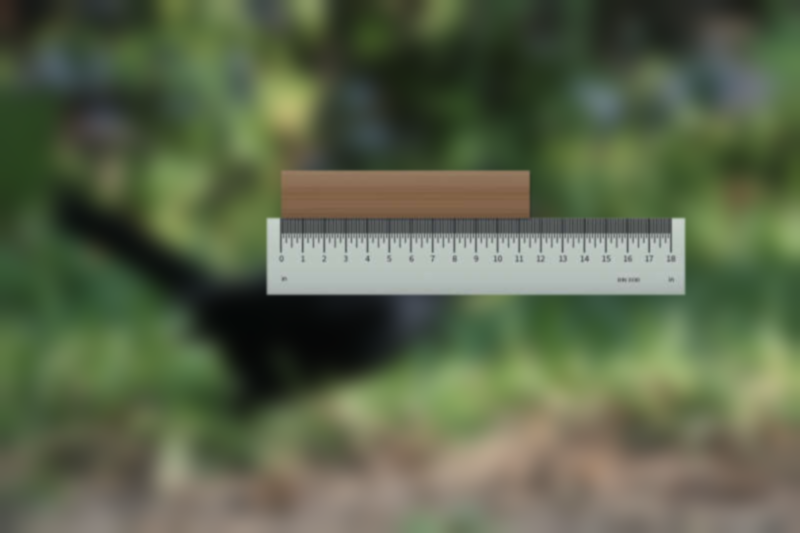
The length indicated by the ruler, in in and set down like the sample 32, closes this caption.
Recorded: 11.5
